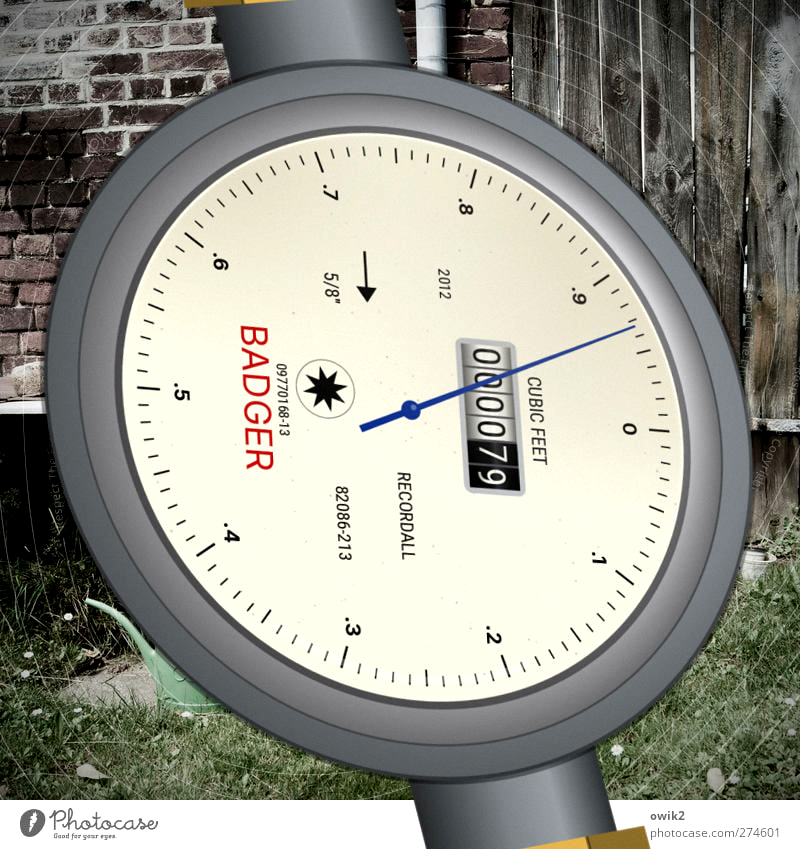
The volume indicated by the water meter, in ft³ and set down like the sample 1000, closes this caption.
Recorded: 78.93
